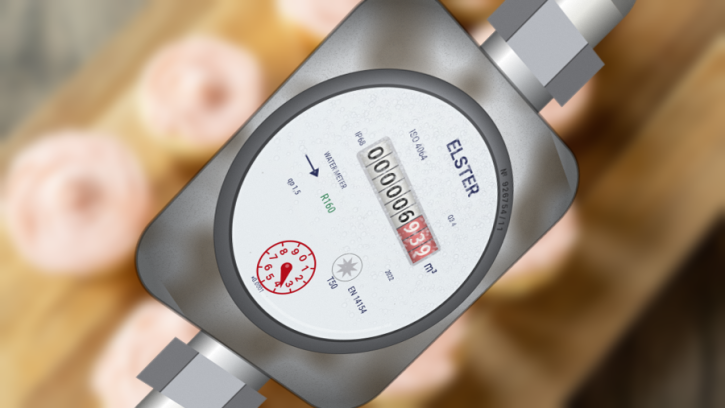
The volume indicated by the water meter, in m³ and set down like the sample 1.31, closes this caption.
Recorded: 6.9393
